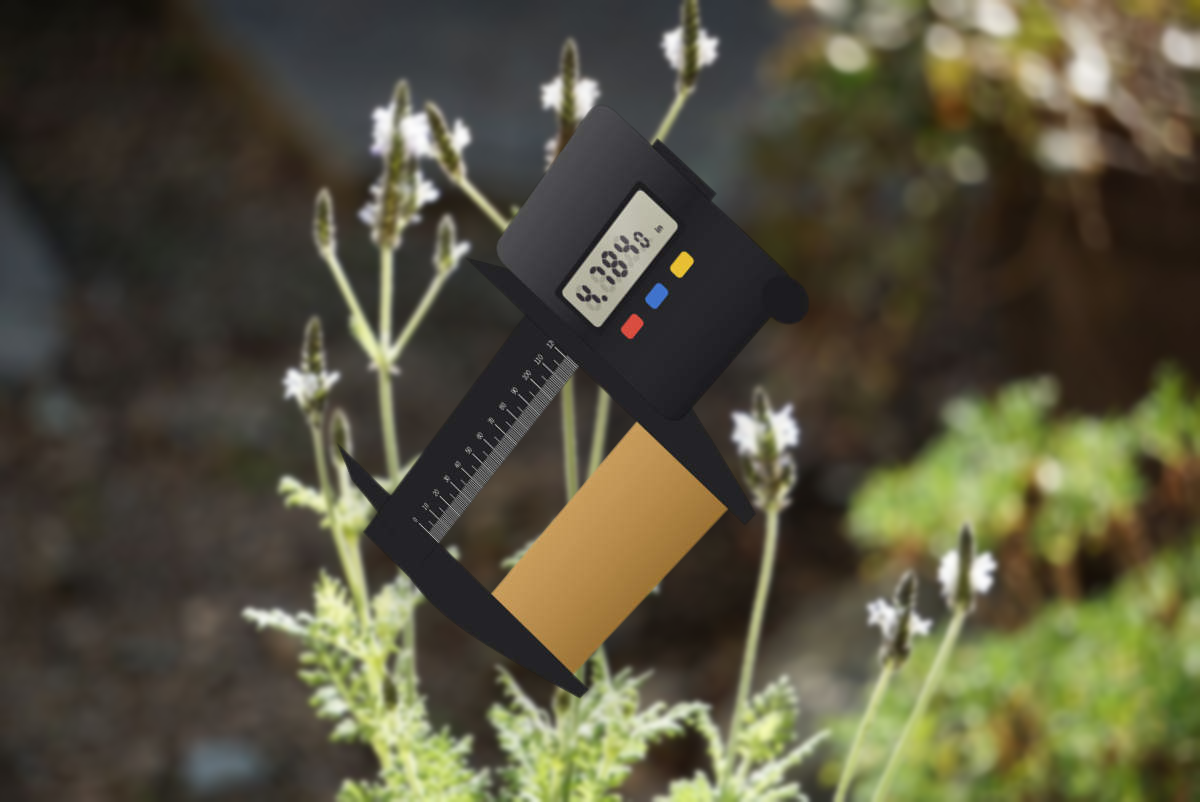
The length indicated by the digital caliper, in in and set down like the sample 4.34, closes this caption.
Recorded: 4.7840
